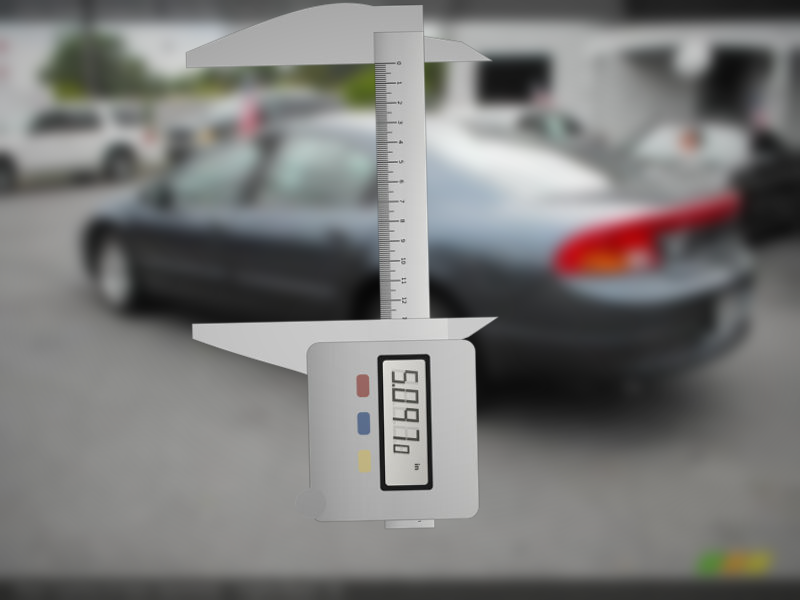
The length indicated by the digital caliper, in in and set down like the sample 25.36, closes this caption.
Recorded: 5.0970
